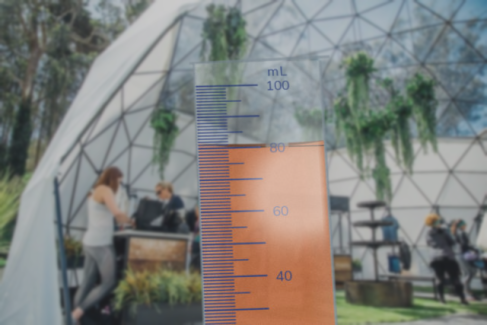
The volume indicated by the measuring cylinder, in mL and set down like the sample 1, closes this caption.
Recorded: 80
